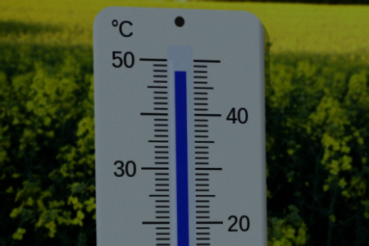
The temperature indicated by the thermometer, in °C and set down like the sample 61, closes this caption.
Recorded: 48
